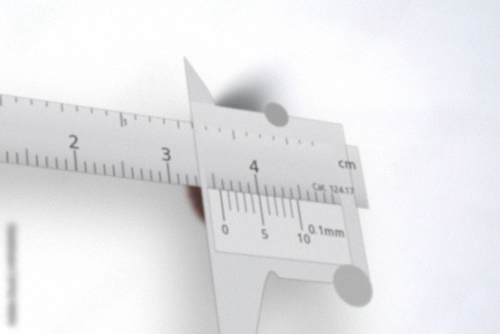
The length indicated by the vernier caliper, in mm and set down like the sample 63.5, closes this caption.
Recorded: 35.6
